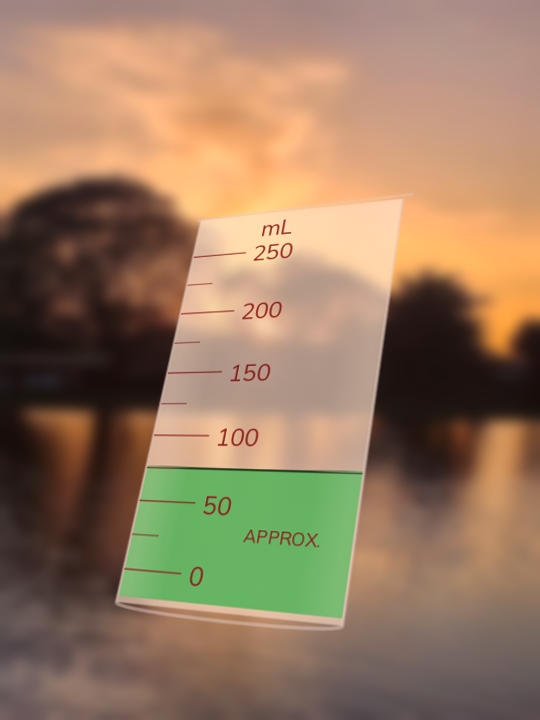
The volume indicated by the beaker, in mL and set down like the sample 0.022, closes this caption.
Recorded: 75
